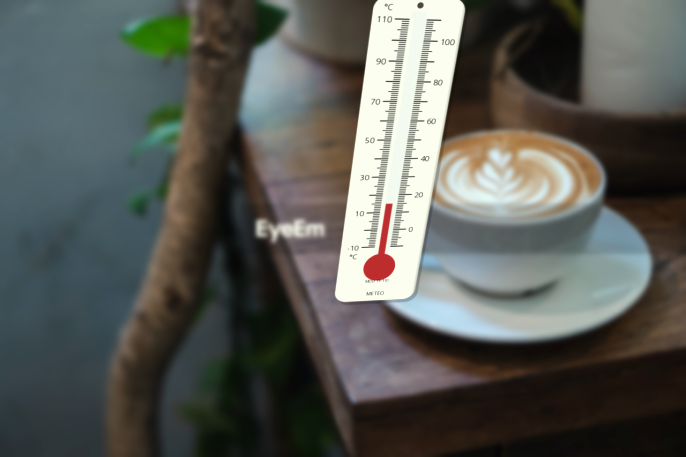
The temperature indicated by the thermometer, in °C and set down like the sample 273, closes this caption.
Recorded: 15
